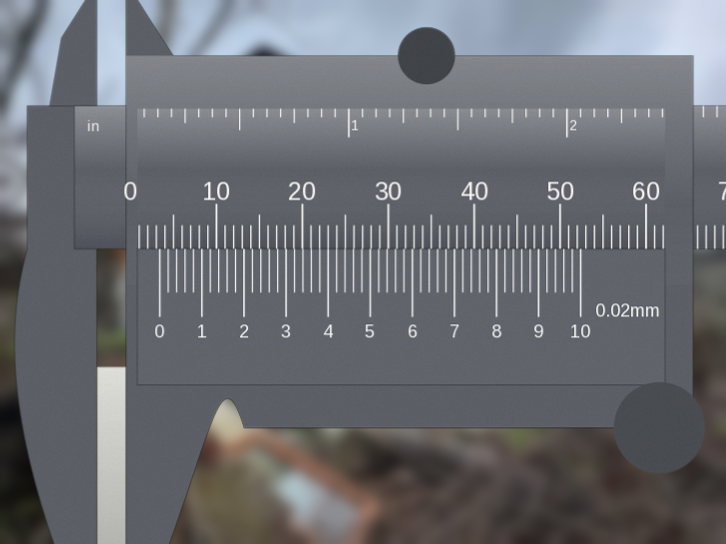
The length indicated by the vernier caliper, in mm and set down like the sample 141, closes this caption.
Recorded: 3.4
